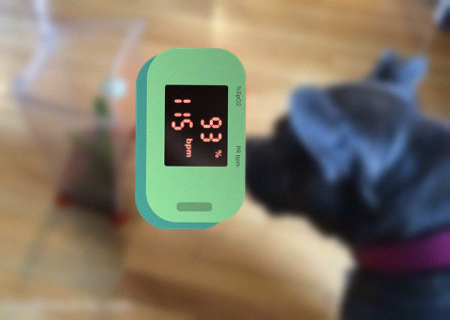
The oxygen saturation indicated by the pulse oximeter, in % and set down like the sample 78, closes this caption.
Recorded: 93
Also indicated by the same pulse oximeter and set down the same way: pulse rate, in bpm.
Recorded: 115
